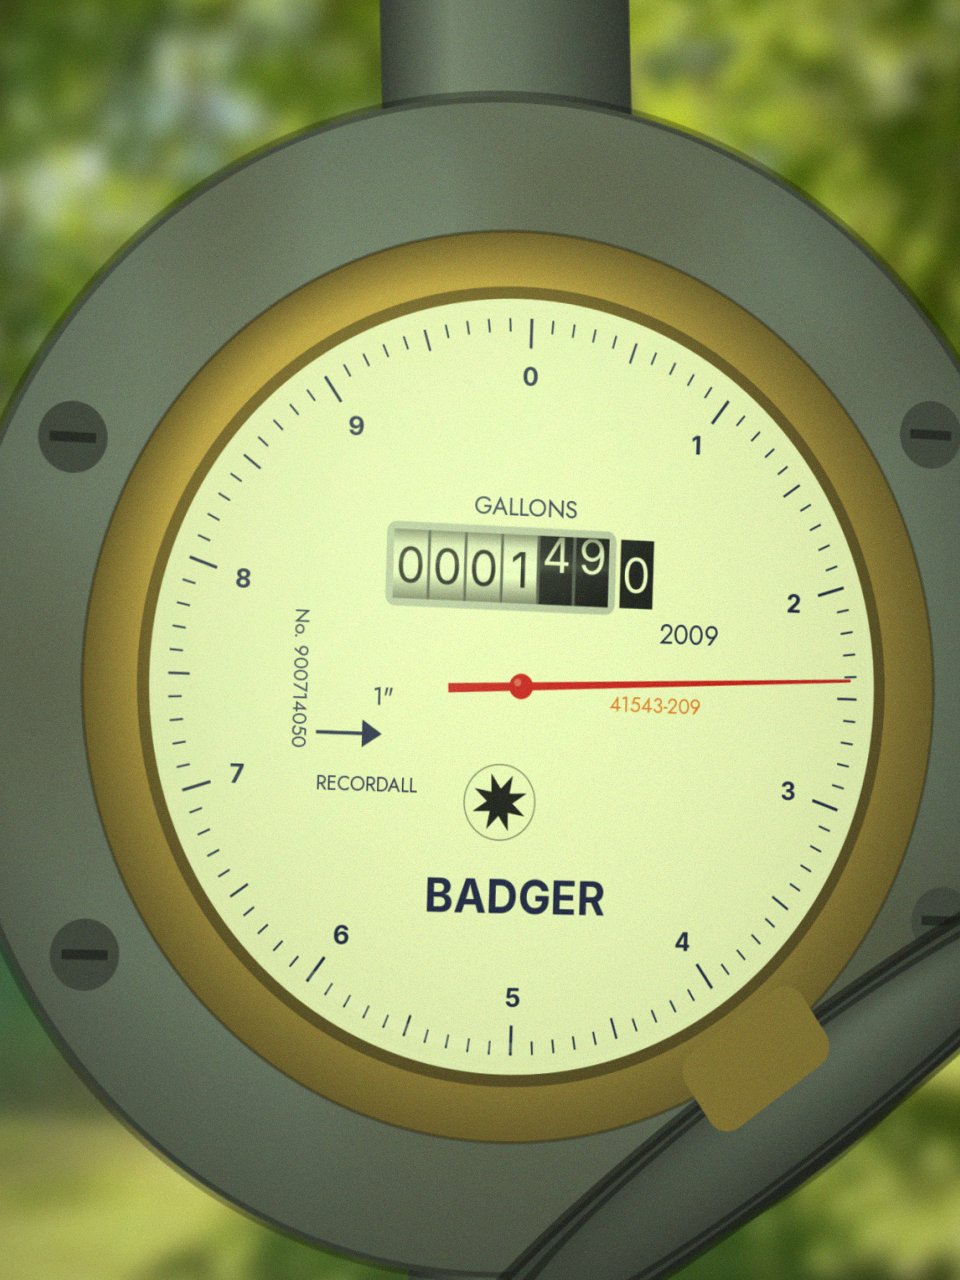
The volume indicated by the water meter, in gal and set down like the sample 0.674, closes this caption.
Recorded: 1492.4
